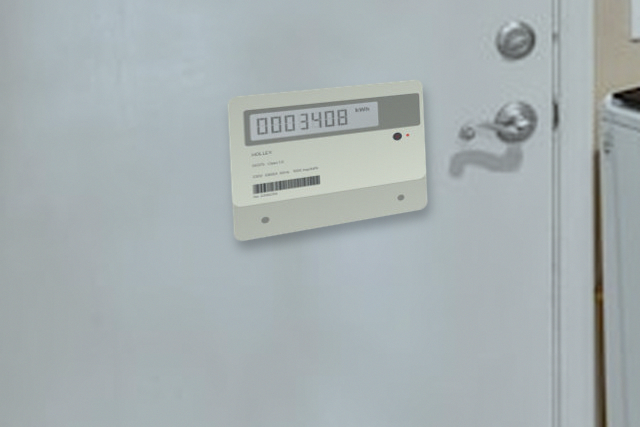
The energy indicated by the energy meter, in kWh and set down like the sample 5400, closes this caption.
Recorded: 3408
